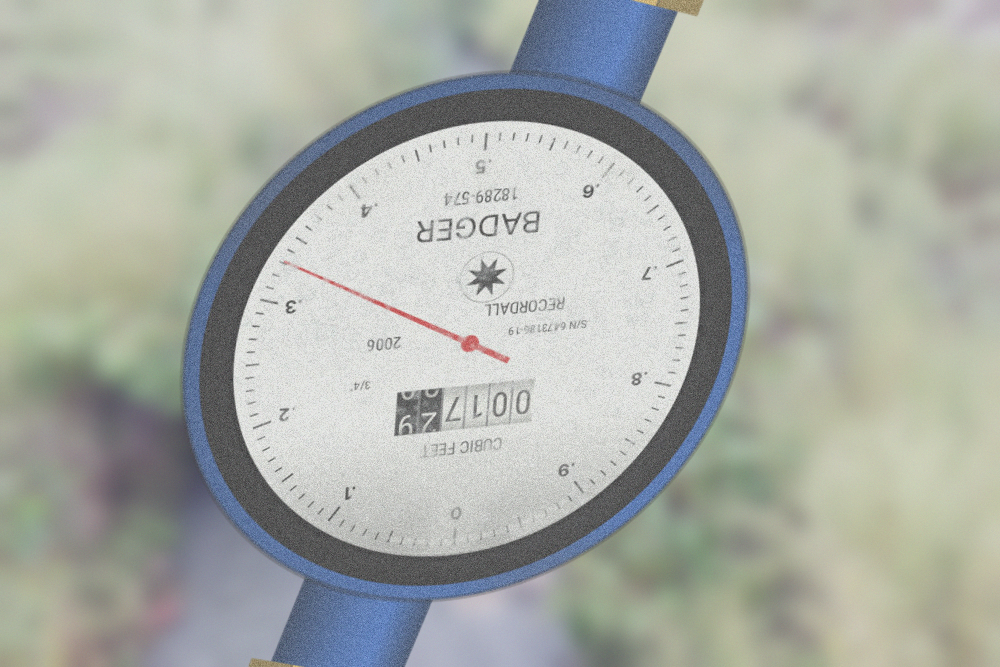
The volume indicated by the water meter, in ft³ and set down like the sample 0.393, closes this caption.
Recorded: 1729.33
